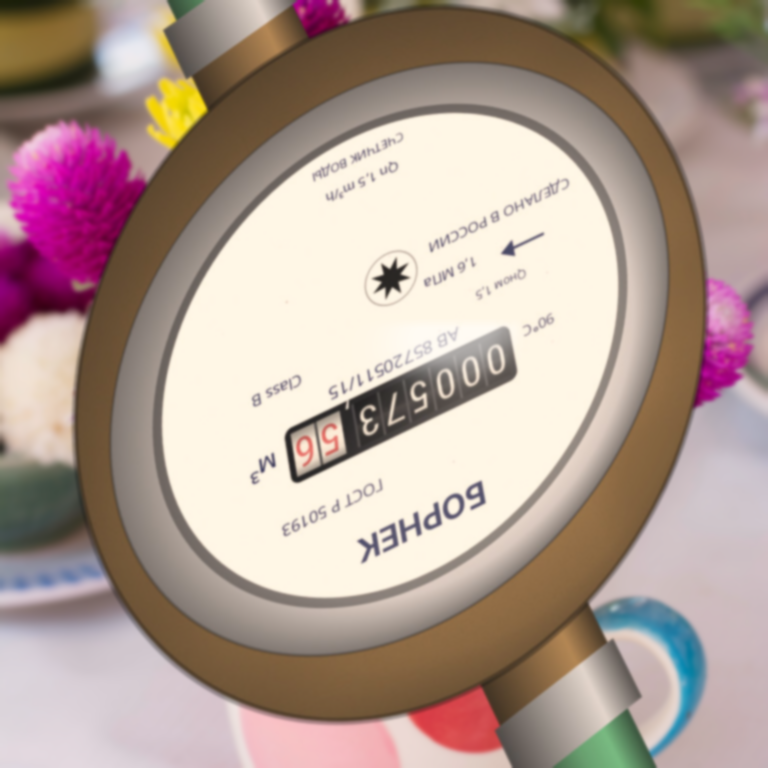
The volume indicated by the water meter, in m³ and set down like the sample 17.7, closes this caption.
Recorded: 573.56
